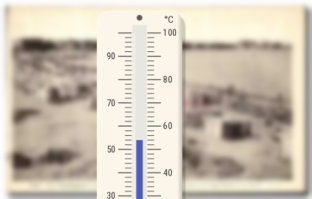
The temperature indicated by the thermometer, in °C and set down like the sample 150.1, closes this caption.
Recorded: 54
